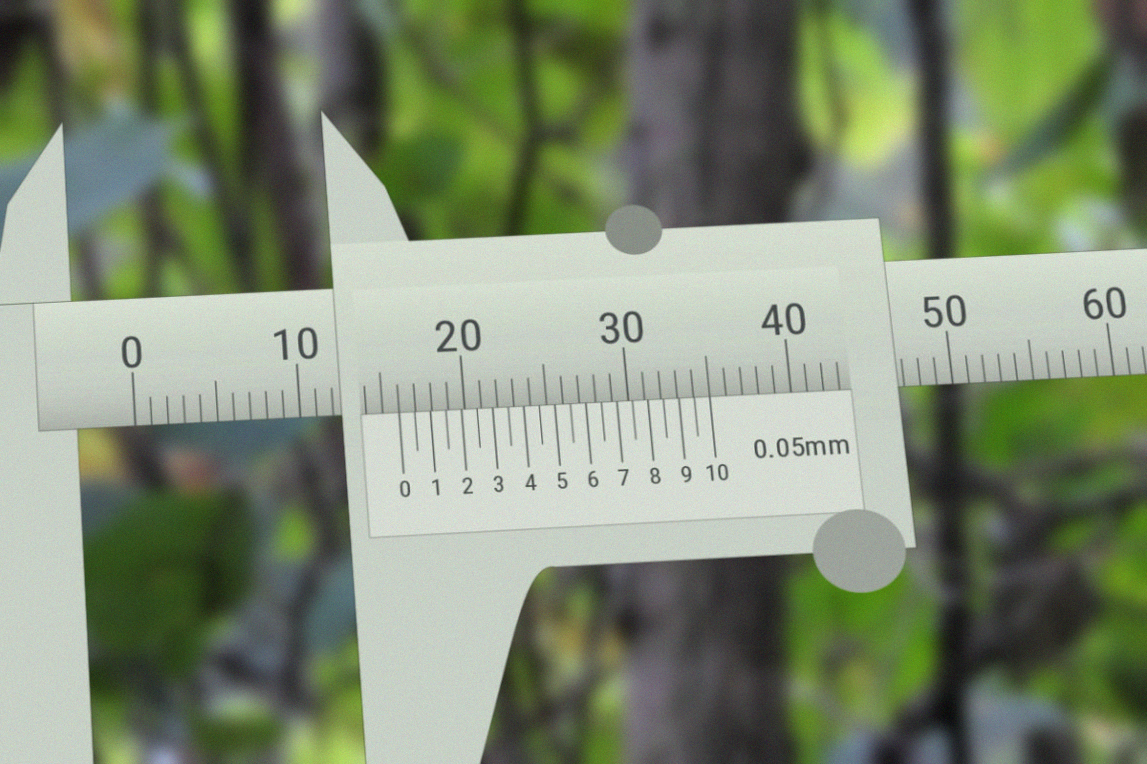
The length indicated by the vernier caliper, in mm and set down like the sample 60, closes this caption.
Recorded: 16.0
